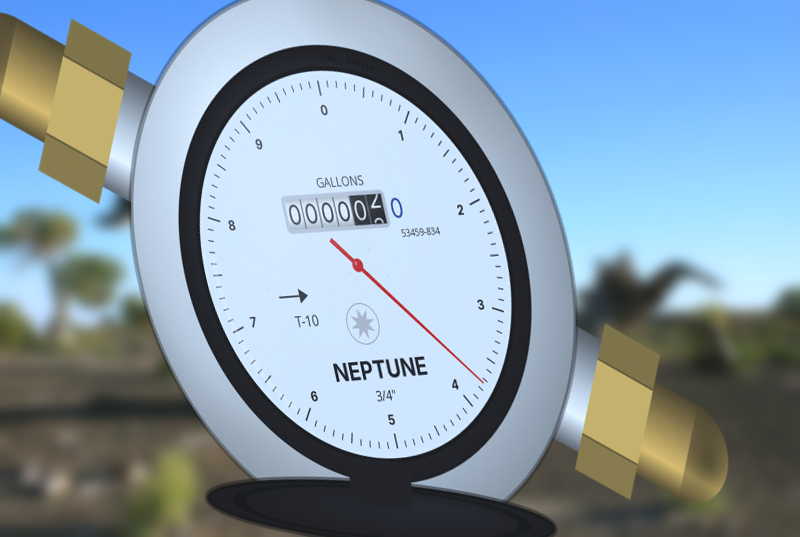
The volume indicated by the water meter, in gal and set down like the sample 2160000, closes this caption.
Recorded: 23.7
